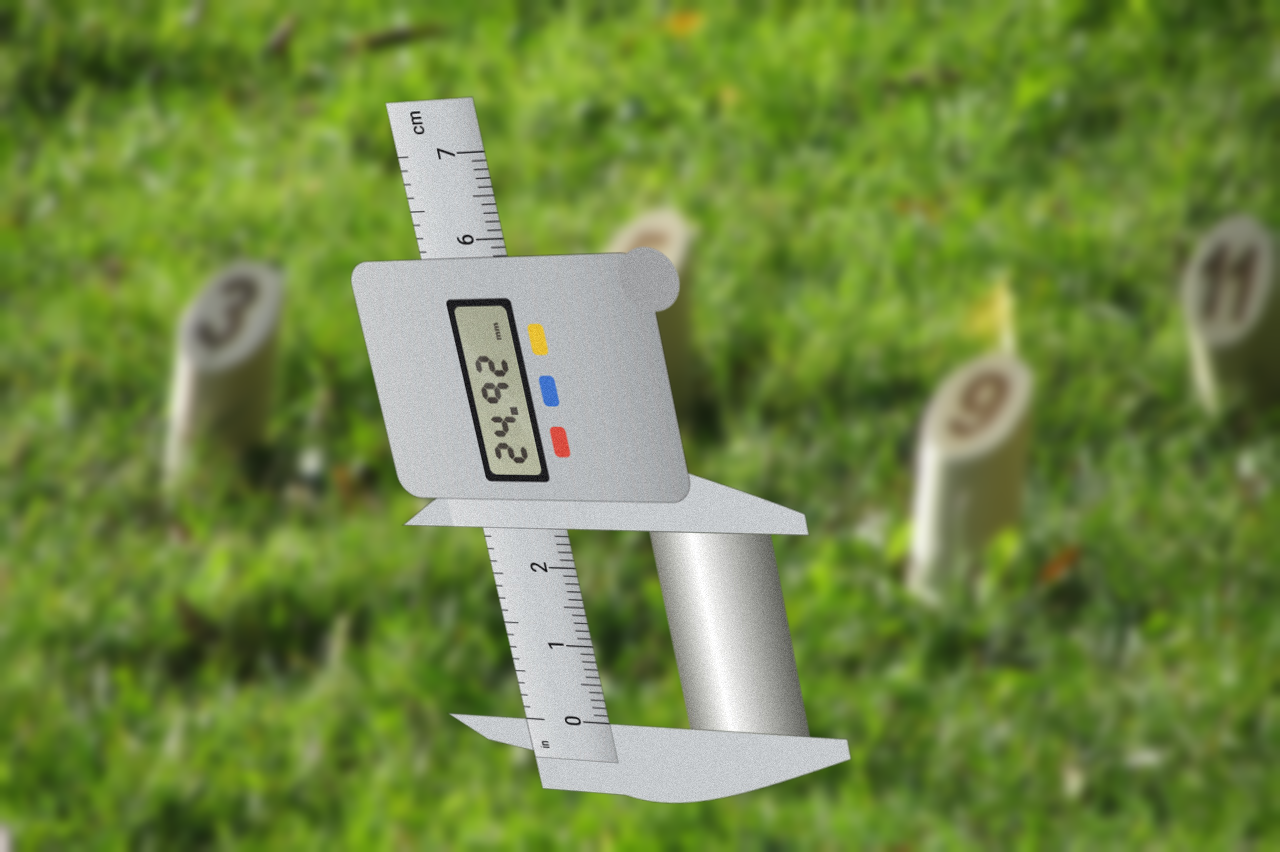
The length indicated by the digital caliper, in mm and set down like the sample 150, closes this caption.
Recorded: 24.92
